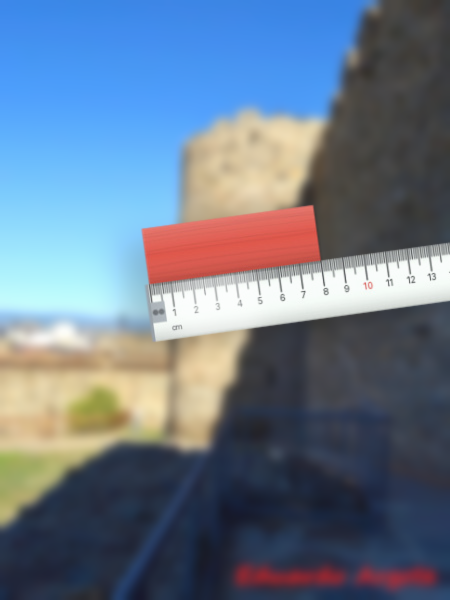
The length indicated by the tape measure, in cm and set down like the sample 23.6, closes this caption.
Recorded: 8
